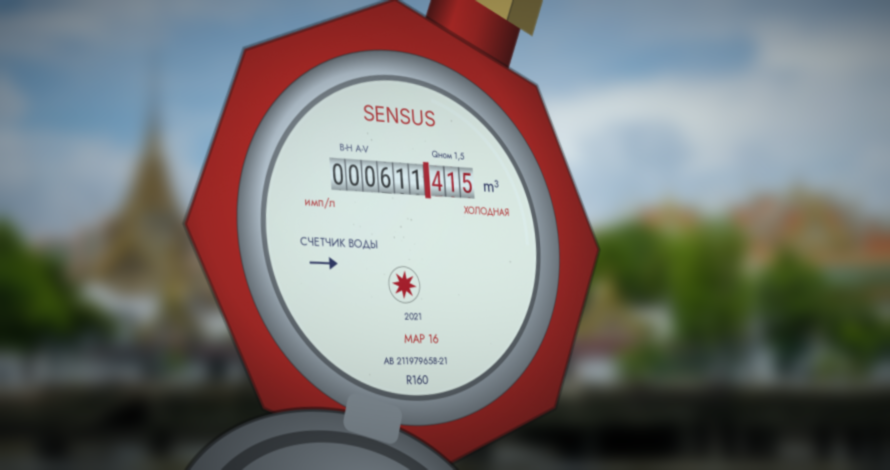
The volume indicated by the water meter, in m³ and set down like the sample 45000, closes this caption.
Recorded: 611.415
